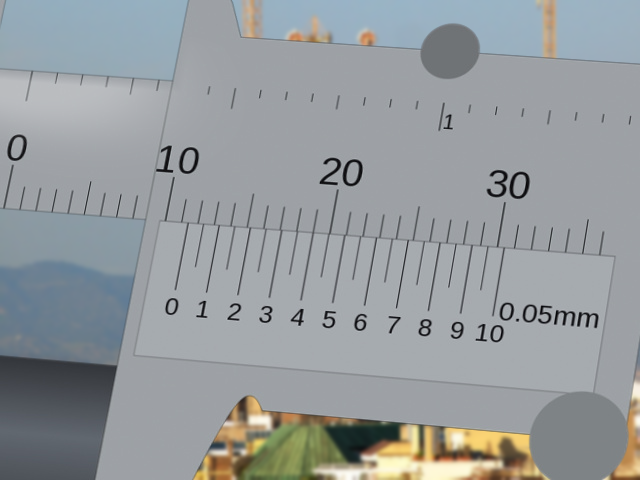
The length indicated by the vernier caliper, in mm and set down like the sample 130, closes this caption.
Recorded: 11.4
